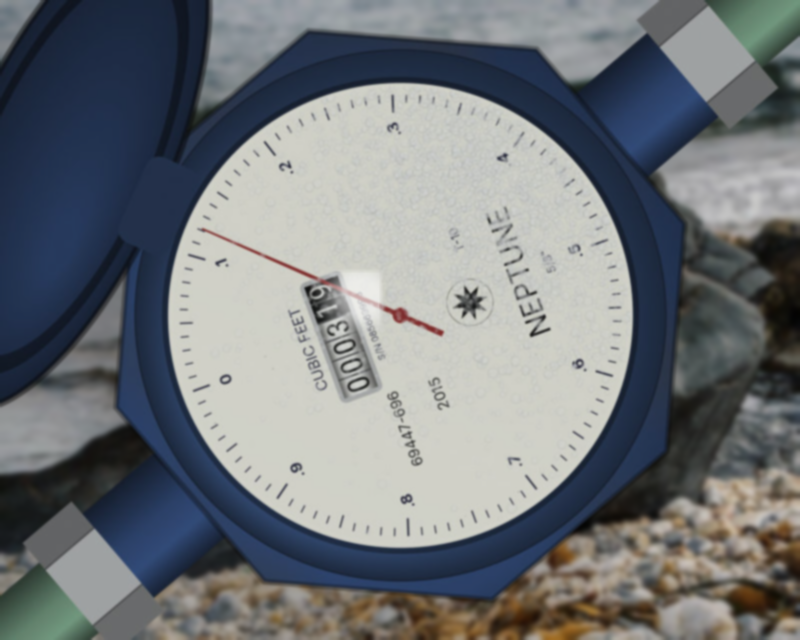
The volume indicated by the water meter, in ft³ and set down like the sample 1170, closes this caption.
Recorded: 319.12
